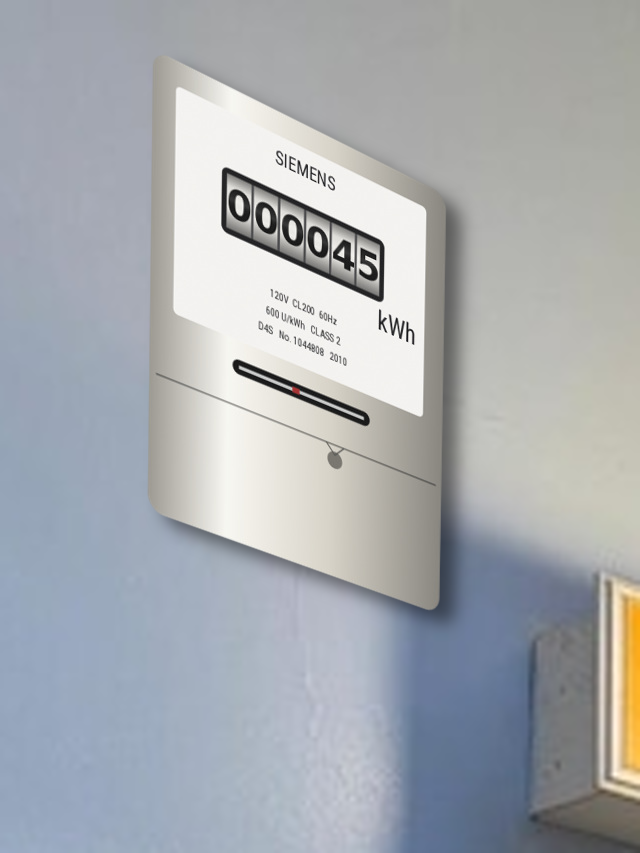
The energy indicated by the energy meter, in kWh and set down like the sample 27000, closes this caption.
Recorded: 45
